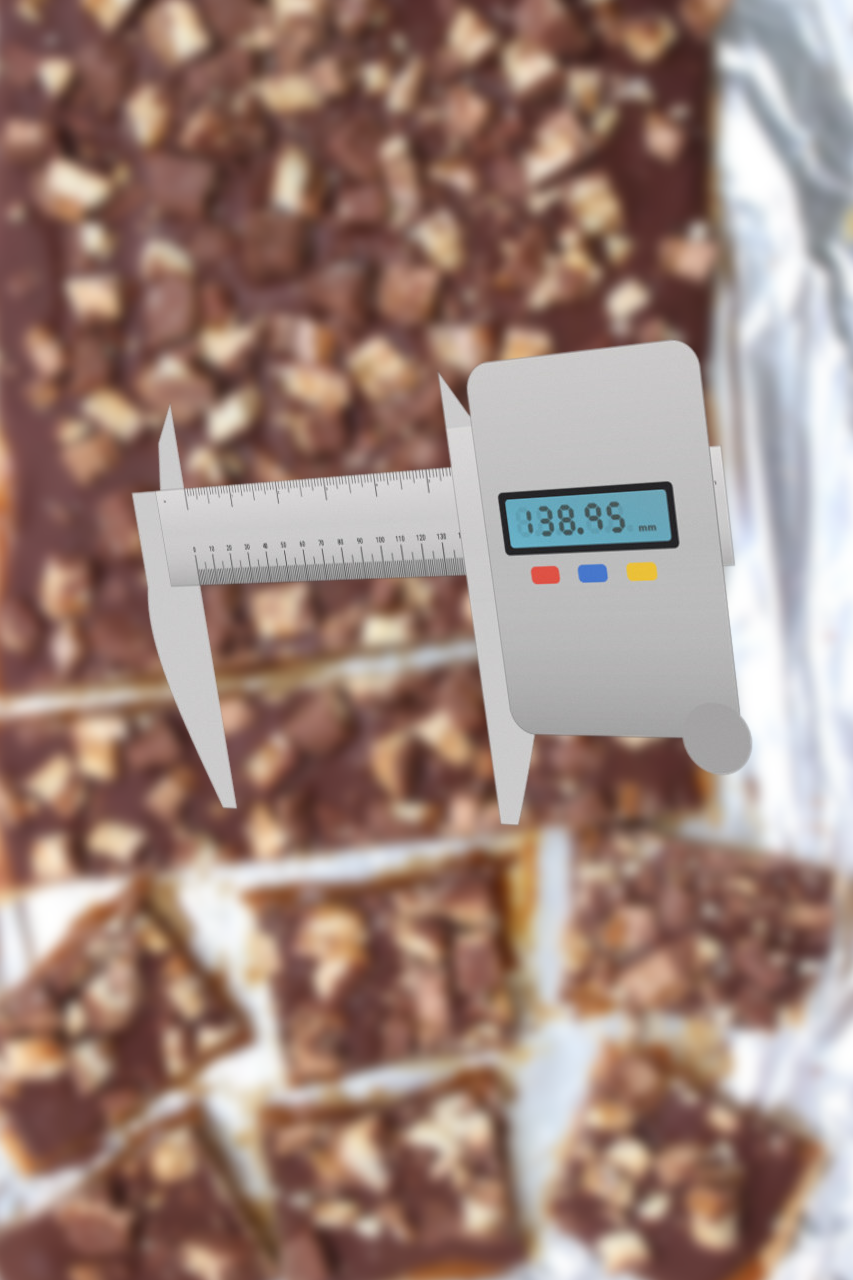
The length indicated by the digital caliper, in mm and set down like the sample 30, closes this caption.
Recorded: 138.95
